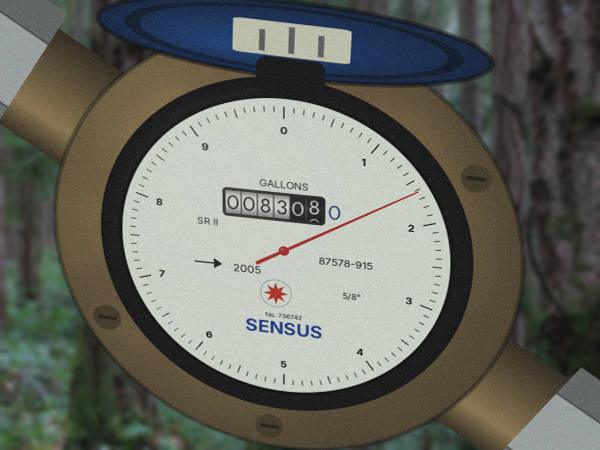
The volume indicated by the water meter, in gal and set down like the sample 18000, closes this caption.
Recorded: 83081.6
